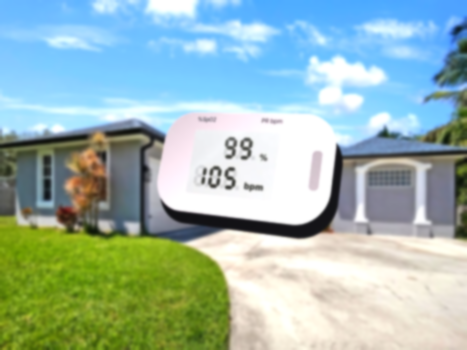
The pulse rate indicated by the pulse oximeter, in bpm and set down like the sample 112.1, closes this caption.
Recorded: 105
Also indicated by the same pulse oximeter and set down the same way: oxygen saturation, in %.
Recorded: 99
